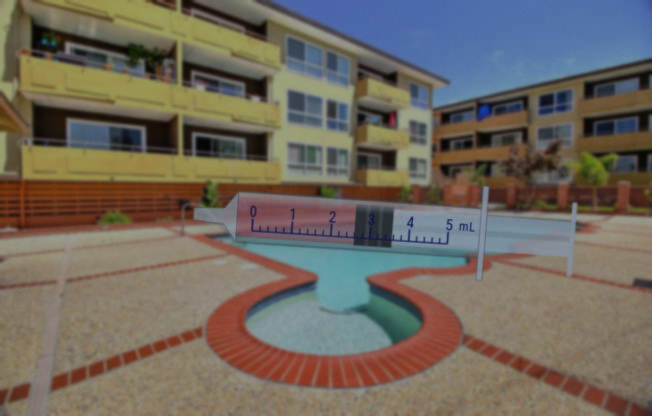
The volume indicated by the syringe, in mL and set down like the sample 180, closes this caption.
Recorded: 2.6
